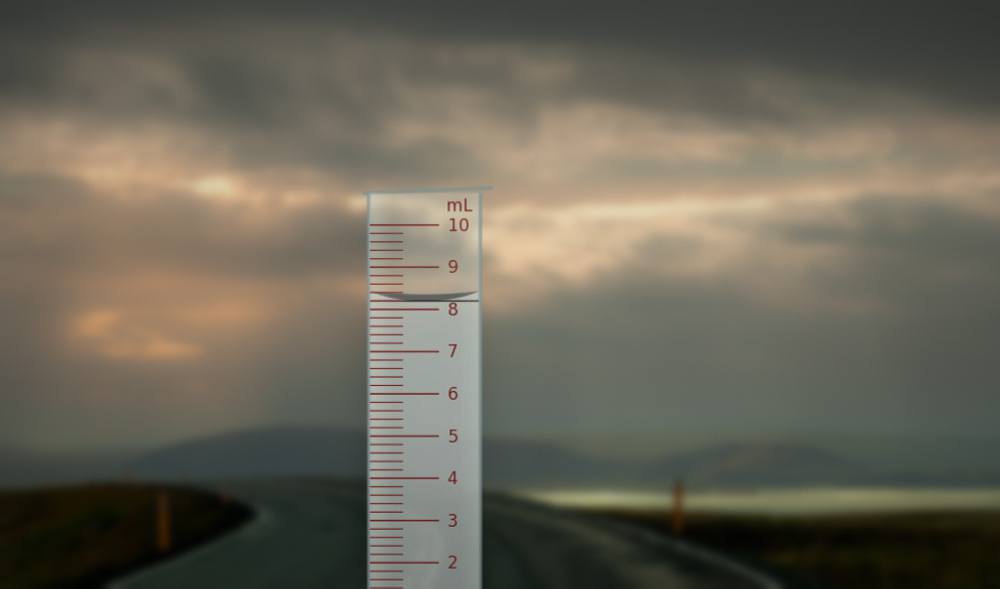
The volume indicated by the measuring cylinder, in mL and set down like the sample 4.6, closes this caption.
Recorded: 8.2
